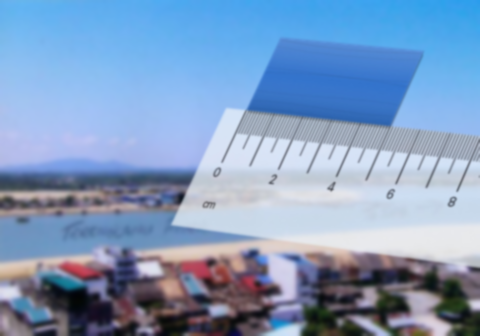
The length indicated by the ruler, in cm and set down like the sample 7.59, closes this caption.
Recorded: 5
